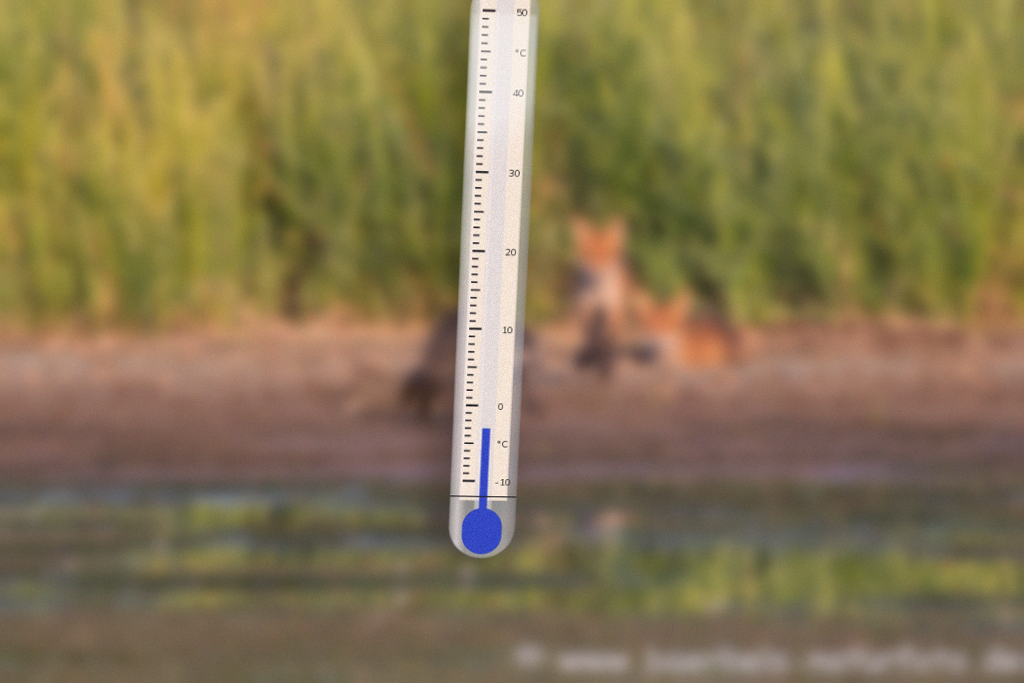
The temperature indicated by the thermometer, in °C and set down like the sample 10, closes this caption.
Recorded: -3
